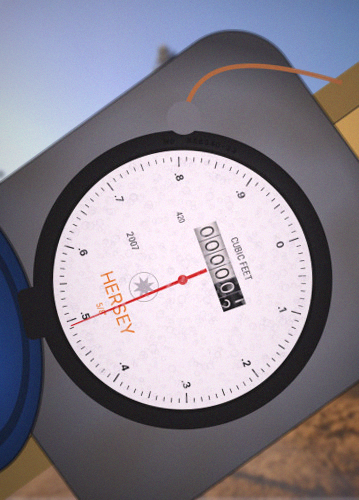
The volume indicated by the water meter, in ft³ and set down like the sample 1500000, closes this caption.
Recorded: 1.49
